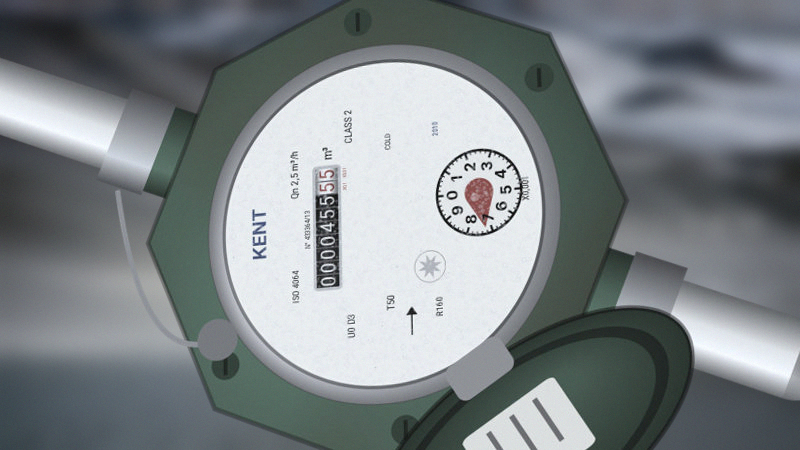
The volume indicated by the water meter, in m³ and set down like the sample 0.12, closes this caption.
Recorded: 455.557
